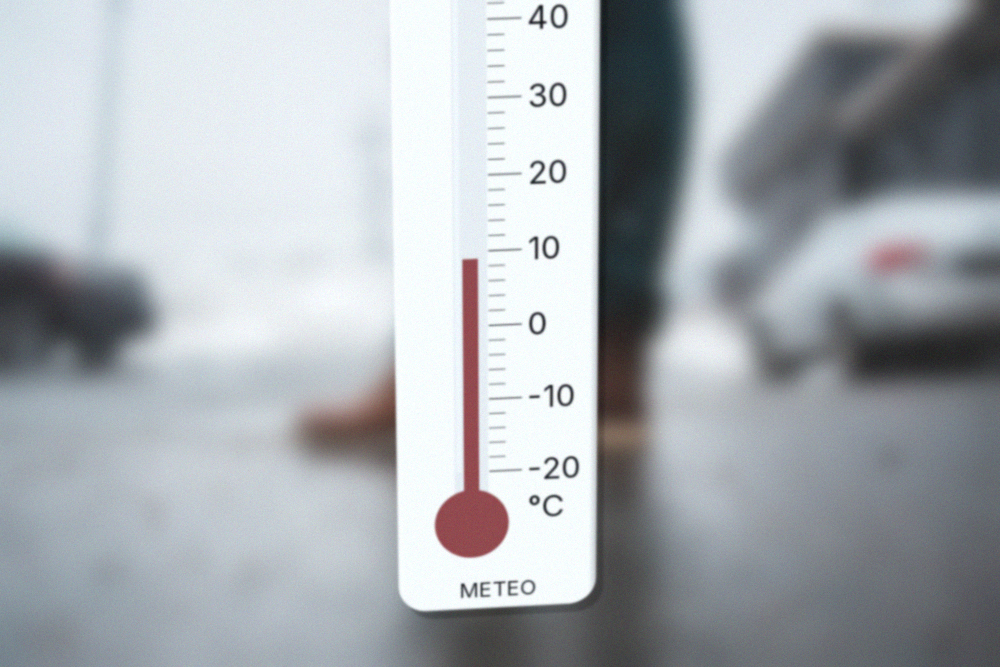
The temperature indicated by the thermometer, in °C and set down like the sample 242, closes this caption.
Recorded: 9
